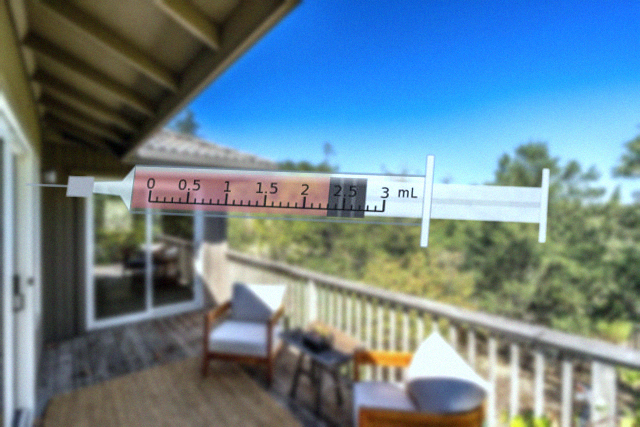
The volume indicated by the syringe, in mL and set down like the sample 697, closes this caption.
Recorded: 2.3
